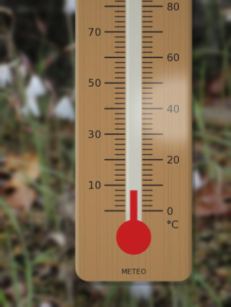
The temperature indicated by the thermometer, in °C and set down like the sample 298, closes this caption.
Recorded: 8
